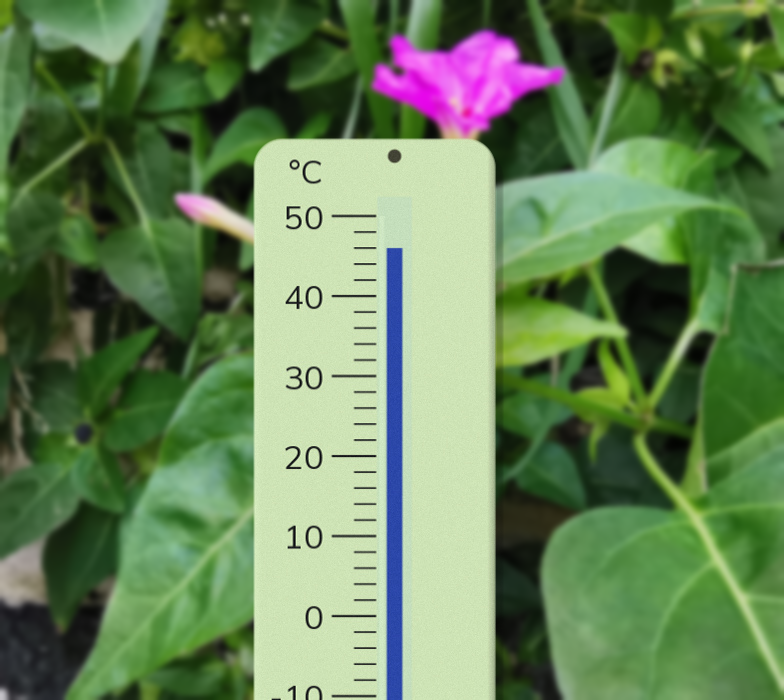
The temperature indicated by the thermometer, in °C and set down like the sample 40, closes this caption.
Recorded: 46
